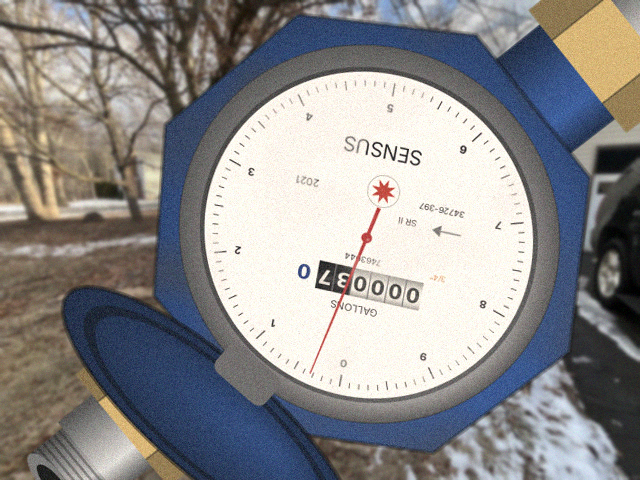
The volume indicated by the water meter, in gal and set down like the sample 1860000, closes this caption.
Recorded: 370.3
